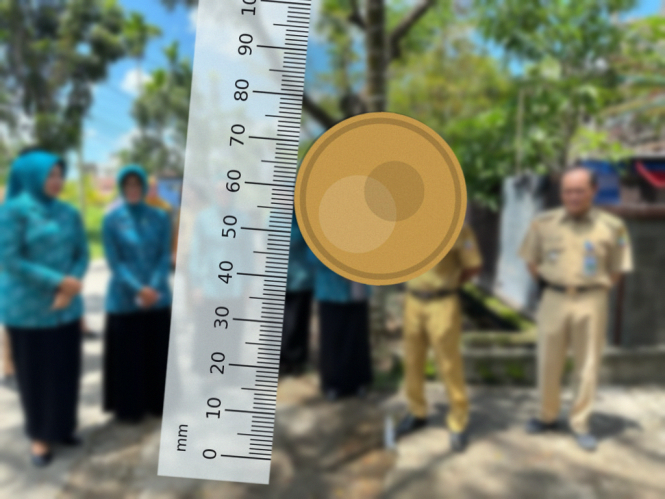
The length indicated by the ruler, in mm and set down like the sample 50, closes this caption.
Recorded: 38
